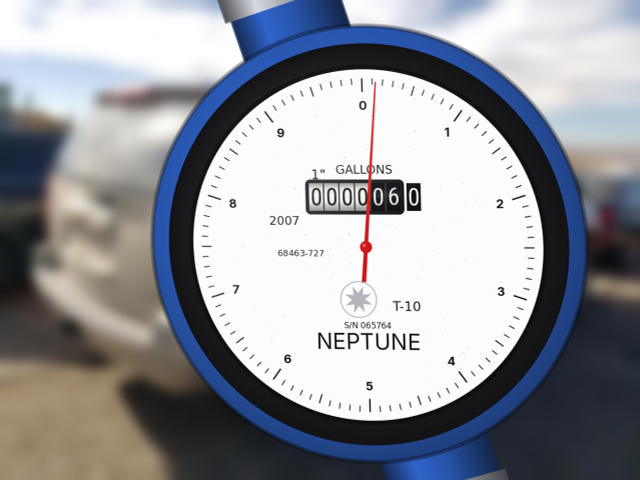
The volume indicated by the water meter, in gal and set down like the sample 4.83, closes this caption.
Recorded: 60.1
